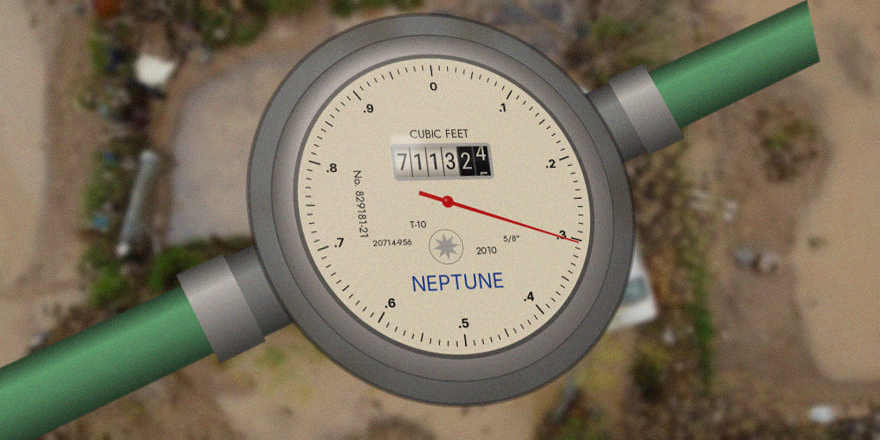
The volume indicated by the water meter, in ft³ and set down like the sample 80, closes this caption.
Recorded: 711324.30
